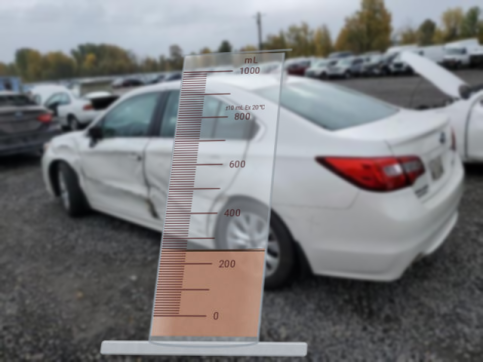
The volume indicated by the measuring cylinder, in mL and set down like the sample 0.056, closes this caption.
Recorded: 250
